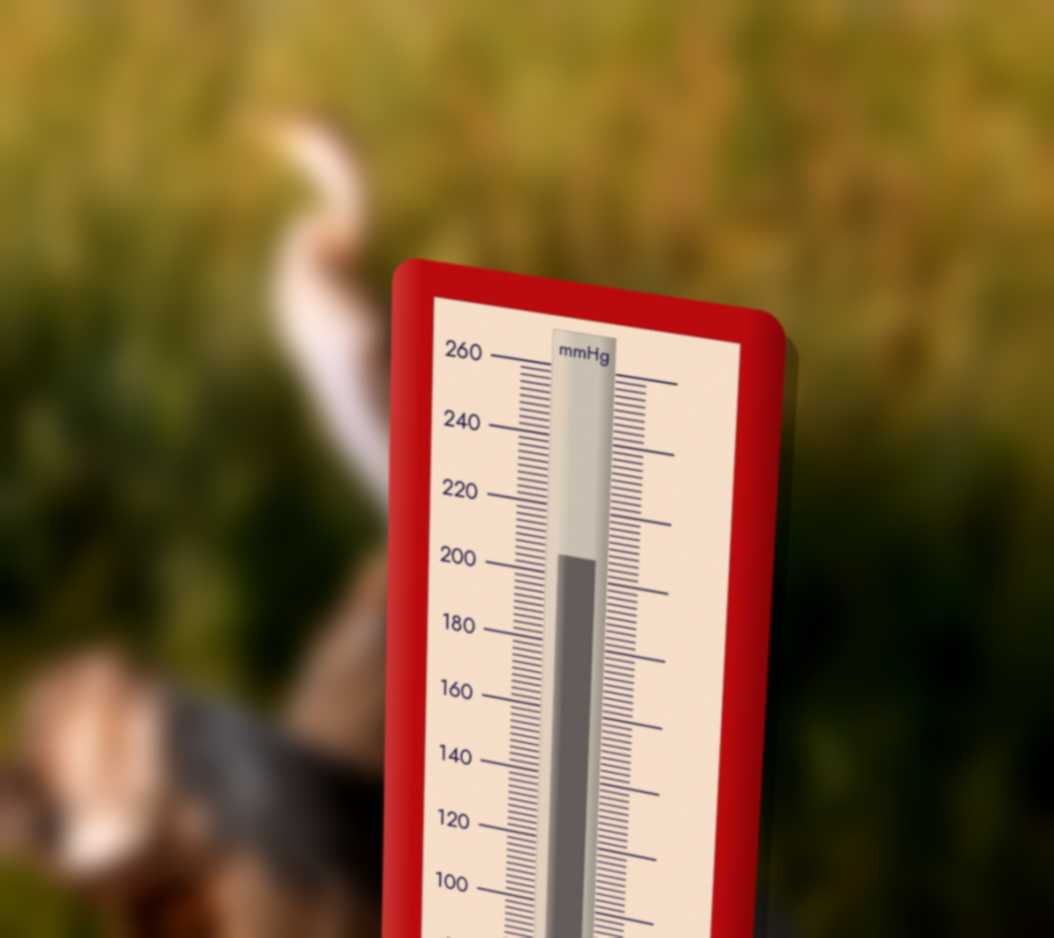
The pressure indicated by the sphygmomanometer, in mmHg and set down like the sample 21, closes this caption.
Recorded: 206
